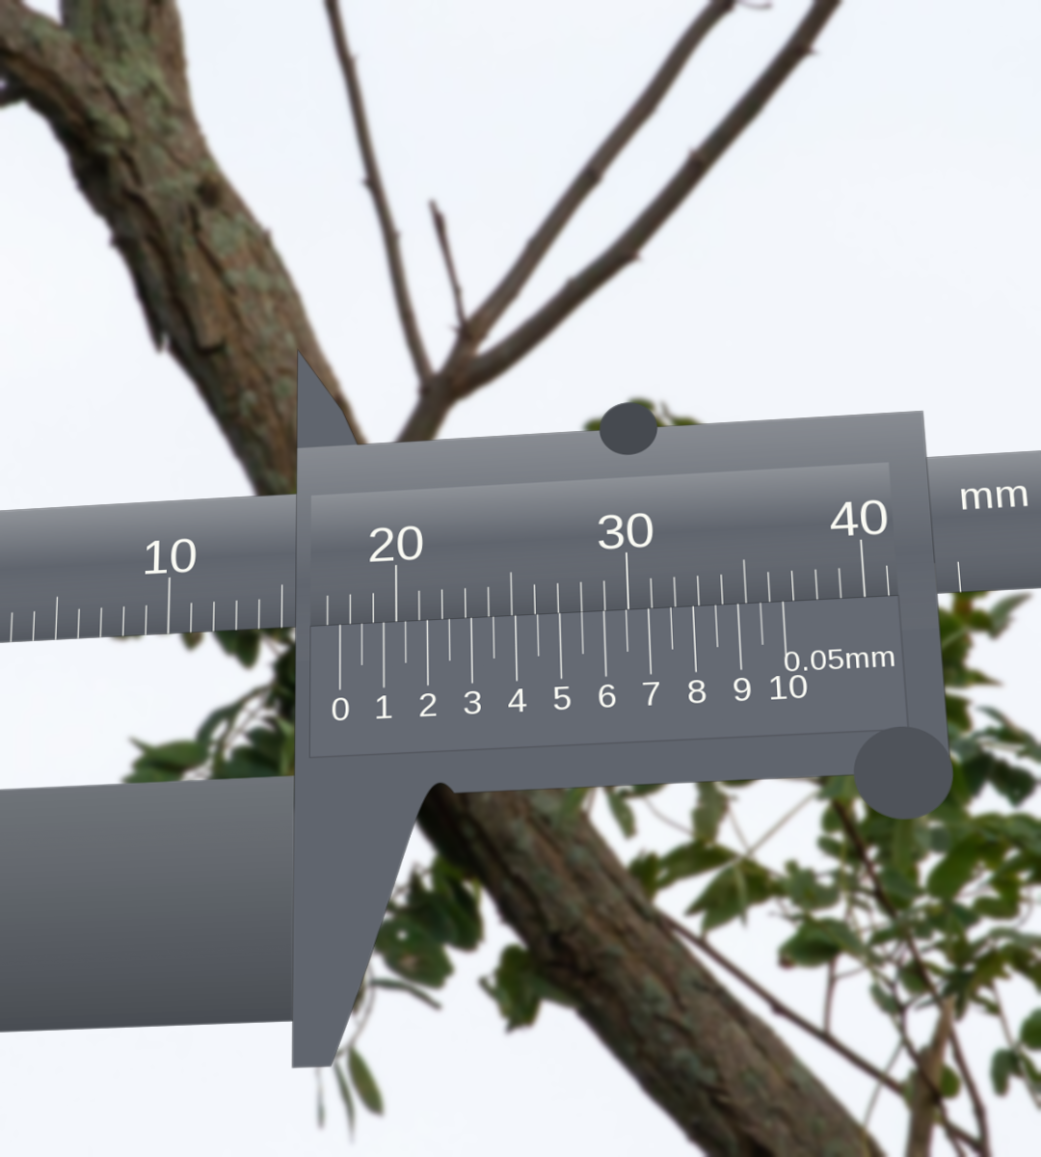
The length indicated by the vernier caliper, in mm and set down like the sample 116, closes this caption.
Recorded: 17.55
